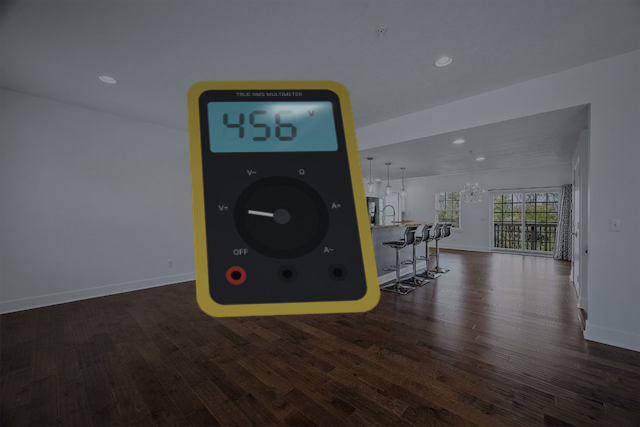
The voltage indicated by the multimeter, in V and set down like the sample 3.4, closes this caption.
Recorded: 456
